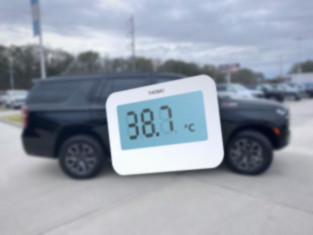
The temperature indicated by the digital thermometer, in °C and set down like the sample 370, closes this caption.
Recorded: 38.7
